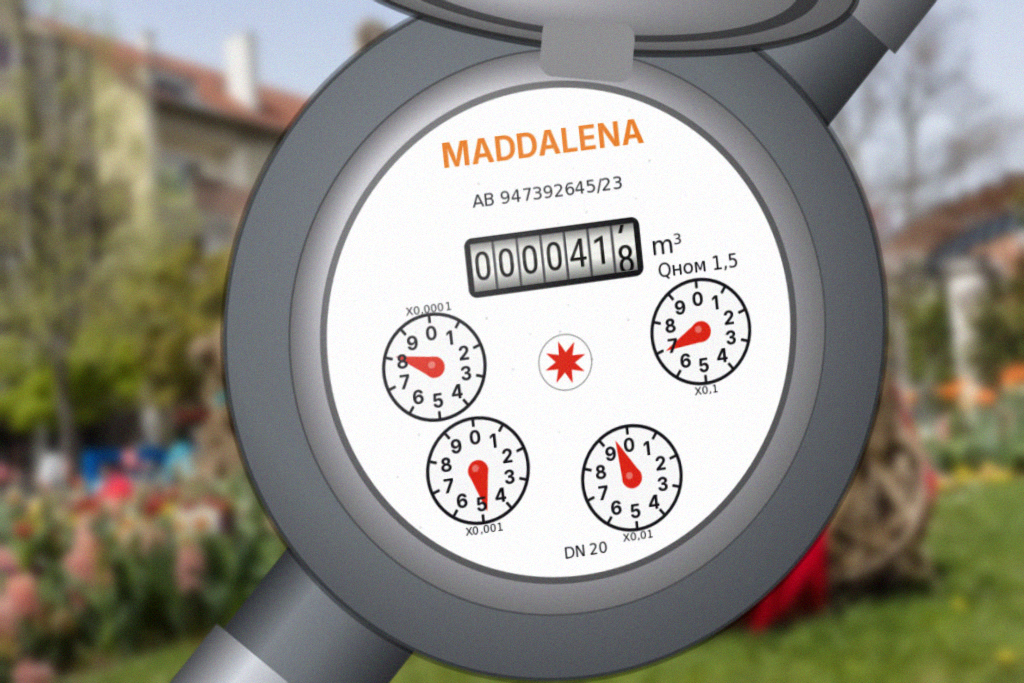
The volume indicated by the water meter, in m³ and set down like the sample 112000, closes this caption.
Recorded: 417.6948
